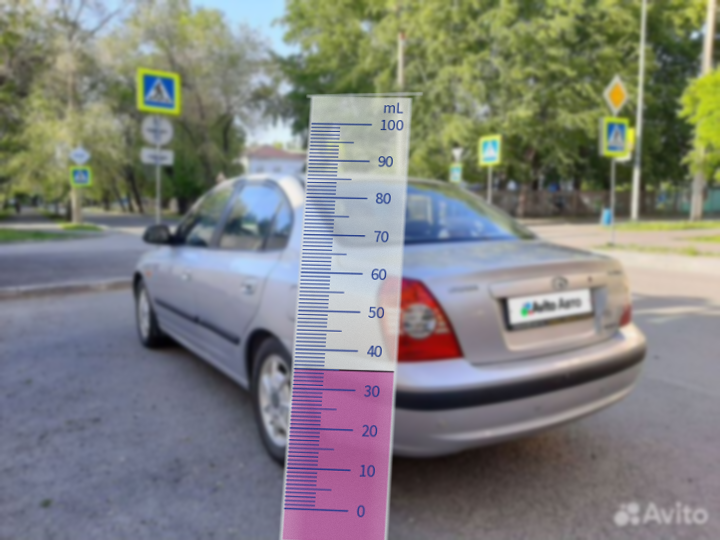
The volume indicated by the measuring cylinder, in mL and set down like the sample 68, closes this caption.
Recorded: 35
